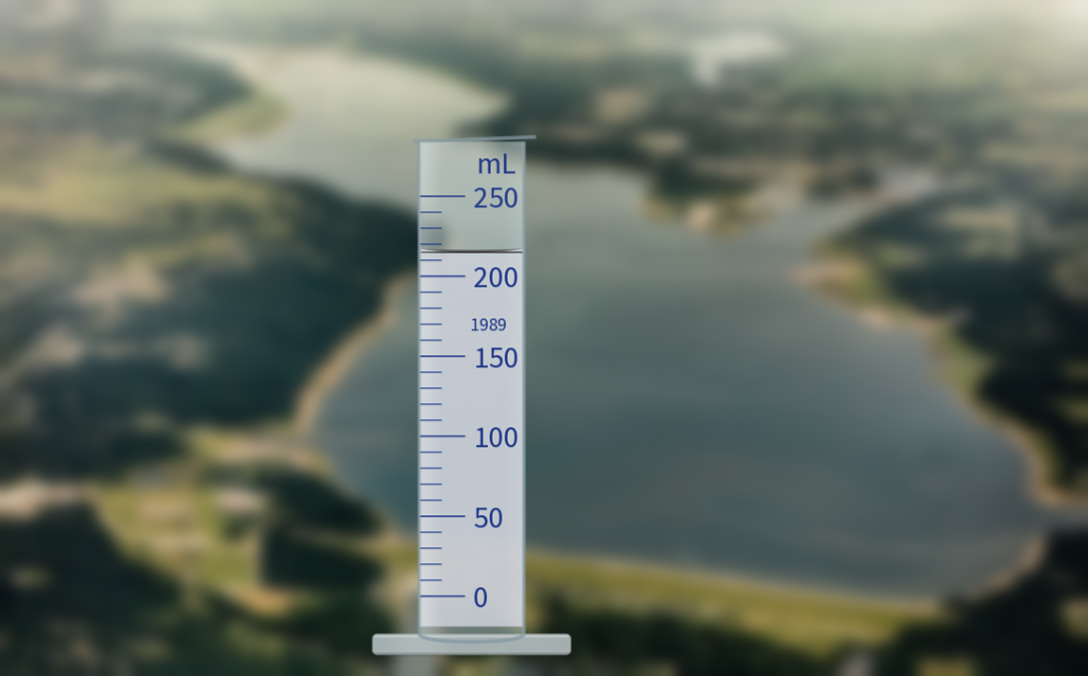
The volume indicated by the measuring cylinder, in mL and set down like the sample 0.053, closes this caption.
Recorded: 215
